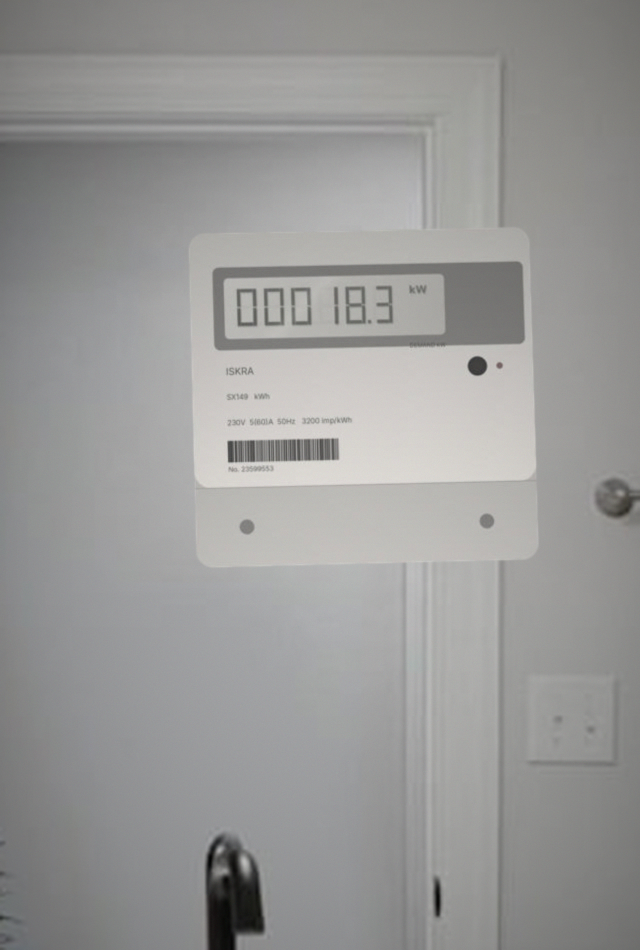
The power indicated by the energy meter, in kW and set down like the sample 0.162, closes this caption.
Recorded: 18.3
